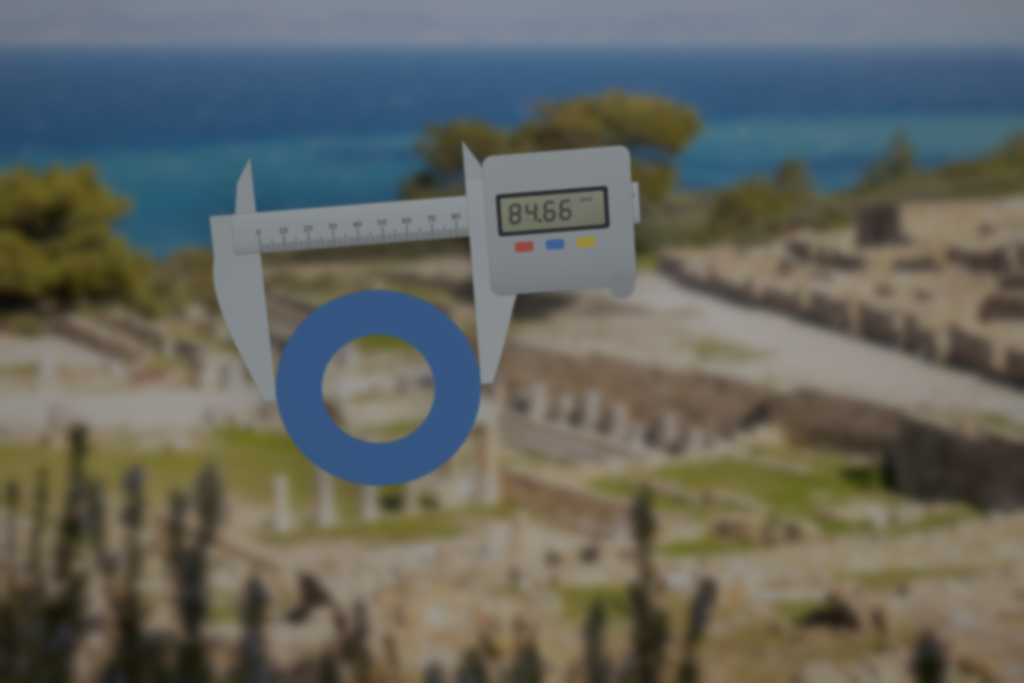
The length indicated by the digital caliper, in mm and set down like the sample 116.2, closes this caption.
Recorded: 84.66
